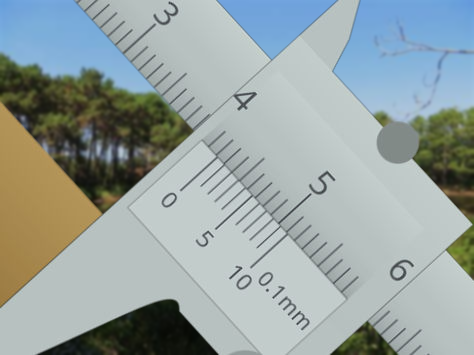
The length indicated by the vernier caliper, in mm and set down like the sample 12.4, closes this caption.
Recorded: 42.2
